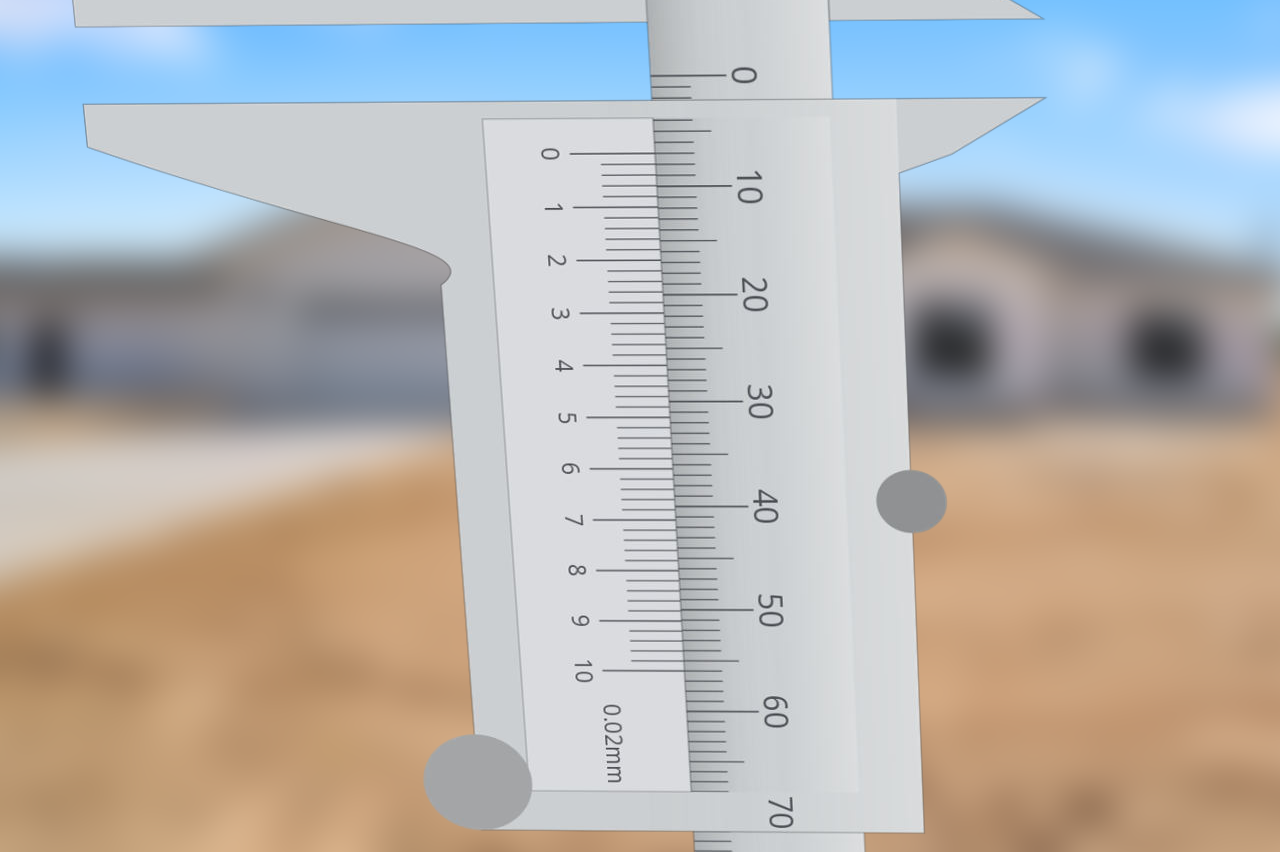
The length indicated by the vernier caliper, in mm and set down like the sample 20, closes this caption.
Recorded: 7.0
